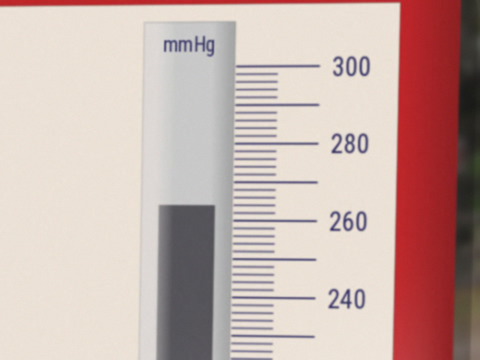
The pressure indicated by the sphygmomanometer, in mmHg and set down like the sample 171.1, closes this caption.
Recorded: 264
